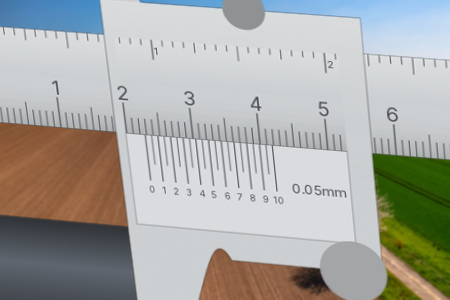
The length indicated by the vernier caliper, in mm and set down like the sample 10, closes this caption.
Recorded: 22.8
